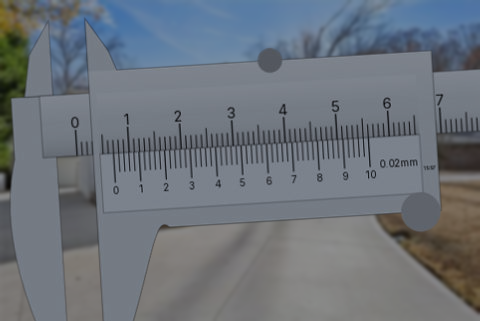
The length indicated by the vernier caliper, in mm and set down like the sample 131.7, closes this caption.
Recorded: 7.0
